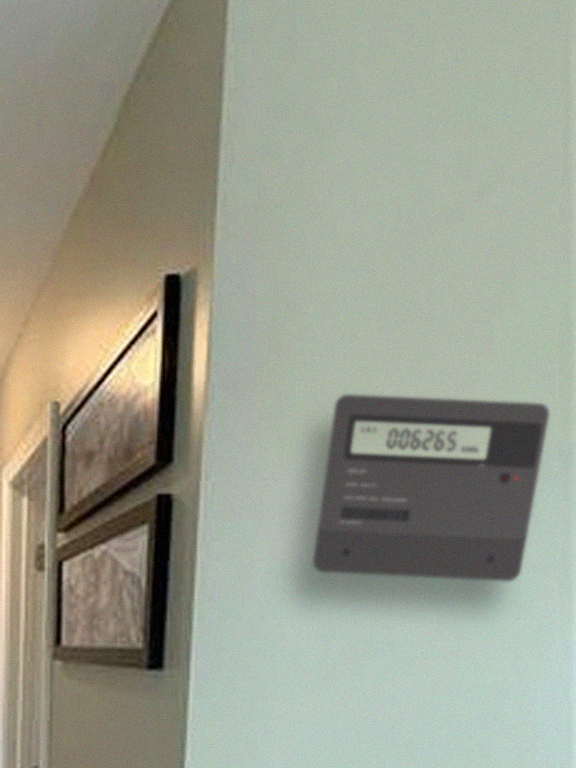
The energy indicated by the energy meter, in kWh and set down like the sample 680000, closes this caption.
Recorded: 6265
